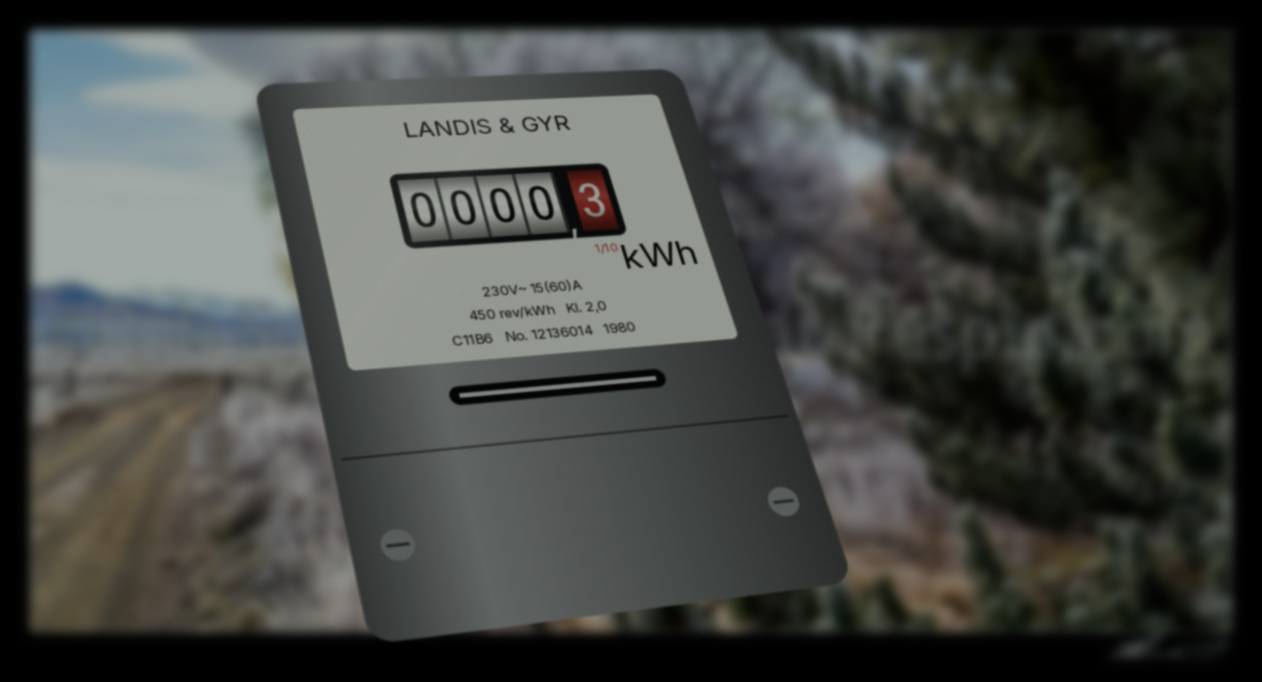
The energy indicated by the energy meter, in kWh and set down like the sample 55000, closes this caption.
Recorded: 0.3
